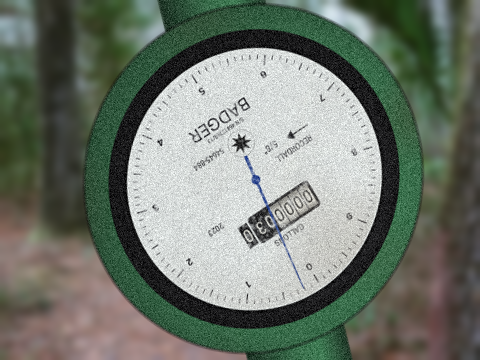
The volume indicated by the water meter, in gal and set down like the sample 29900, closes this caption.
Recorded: 30.2
